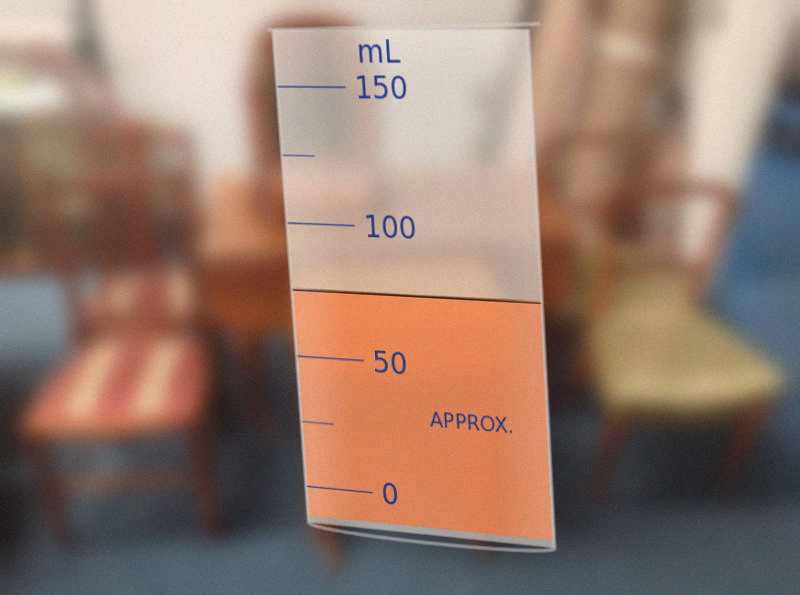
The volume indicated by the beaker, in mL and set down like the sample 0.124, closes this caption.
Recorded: 75
